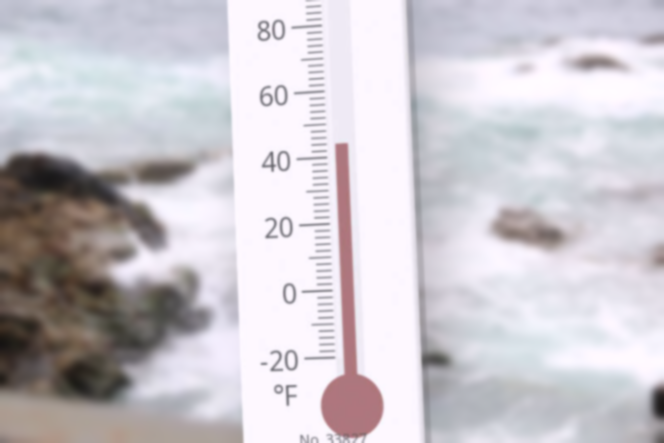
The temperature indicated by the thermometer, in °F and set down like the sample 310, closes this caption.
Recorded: 44
